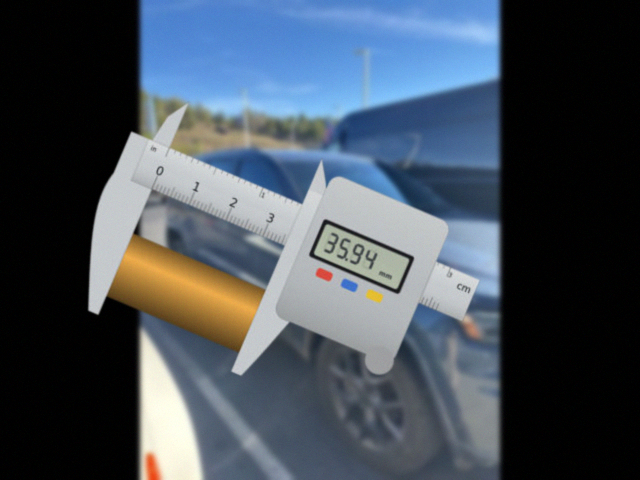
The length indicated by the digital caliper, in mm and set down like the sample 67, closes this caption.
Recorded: 35.94
